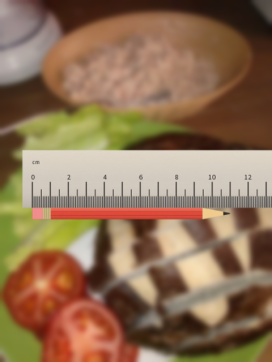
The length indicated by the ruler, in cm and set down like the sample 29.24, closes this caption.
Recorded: 11
